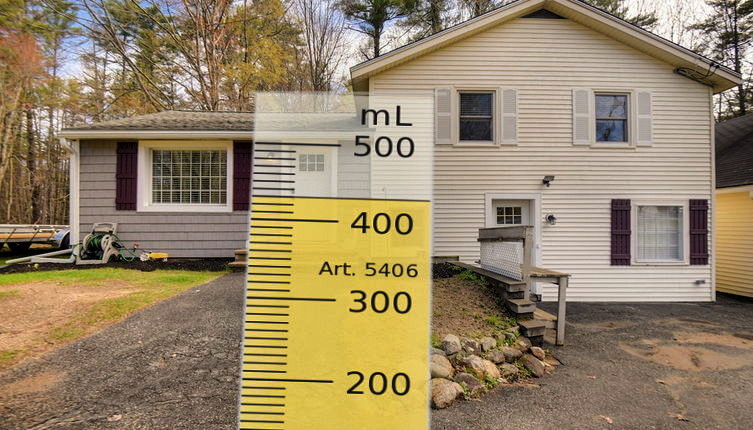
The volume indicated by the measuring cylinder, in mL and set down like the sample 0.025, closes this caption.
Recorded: 430
